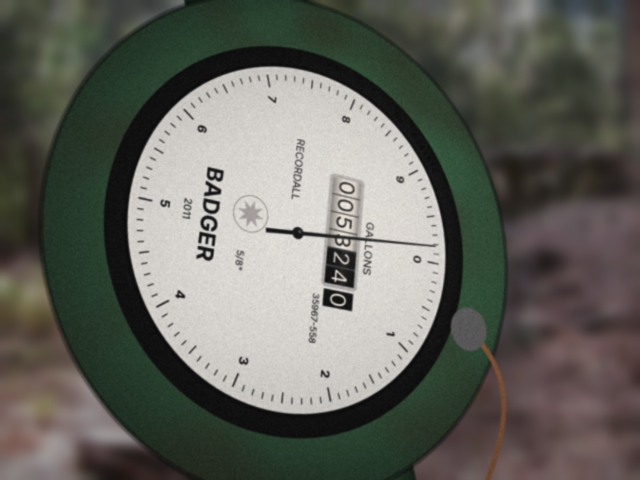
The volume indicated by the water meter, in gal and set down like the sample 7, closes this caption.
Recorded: 53239.8
